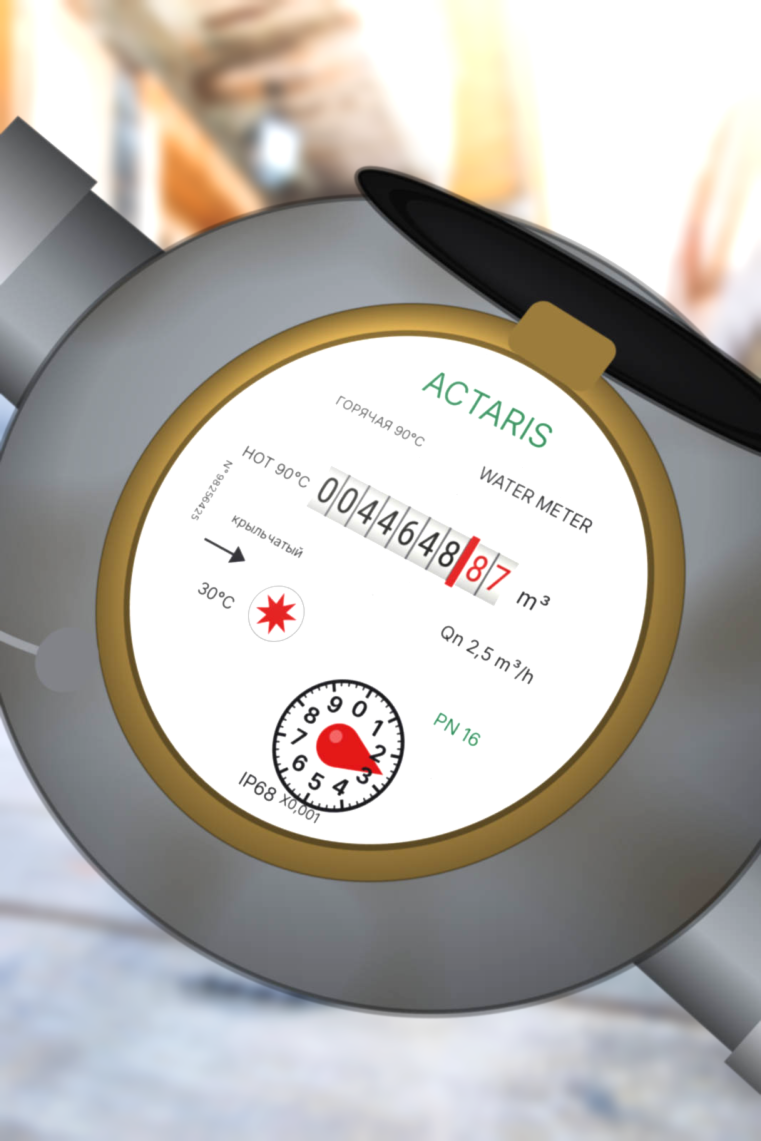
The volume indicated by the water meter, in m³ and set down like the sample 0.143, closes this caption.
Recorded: 44648.872
